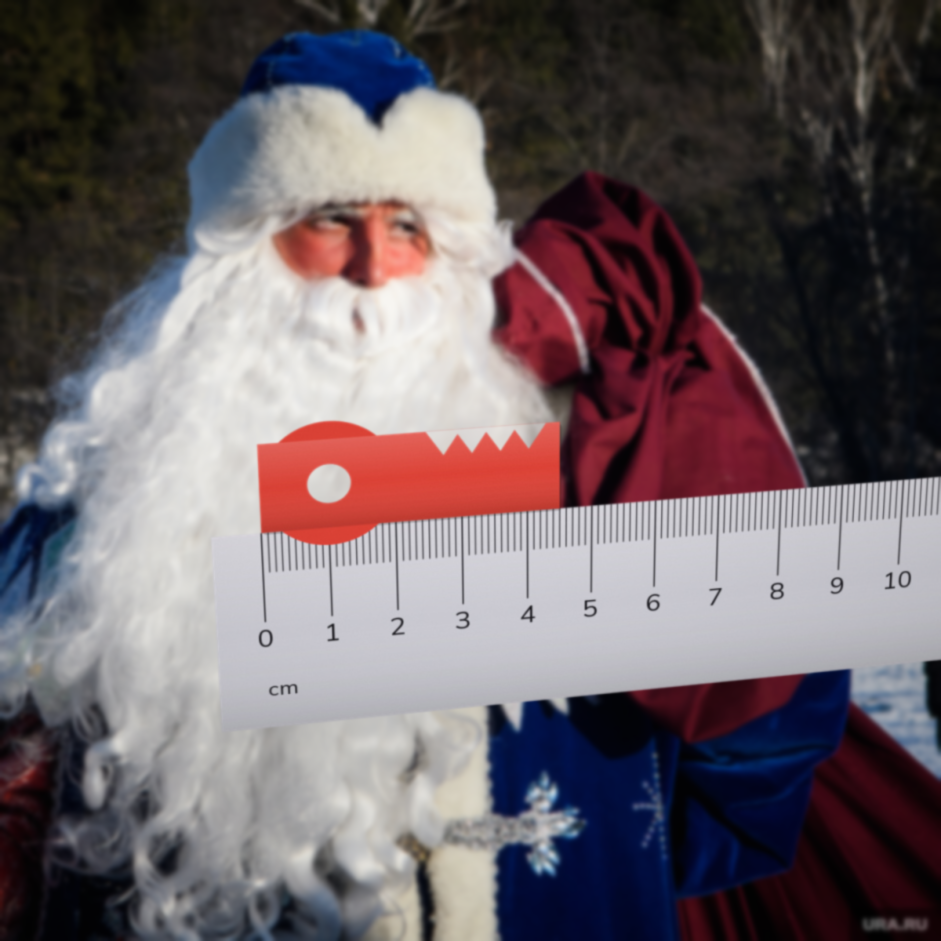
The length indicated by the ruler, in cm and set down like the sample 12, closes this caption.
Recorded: 4.5
